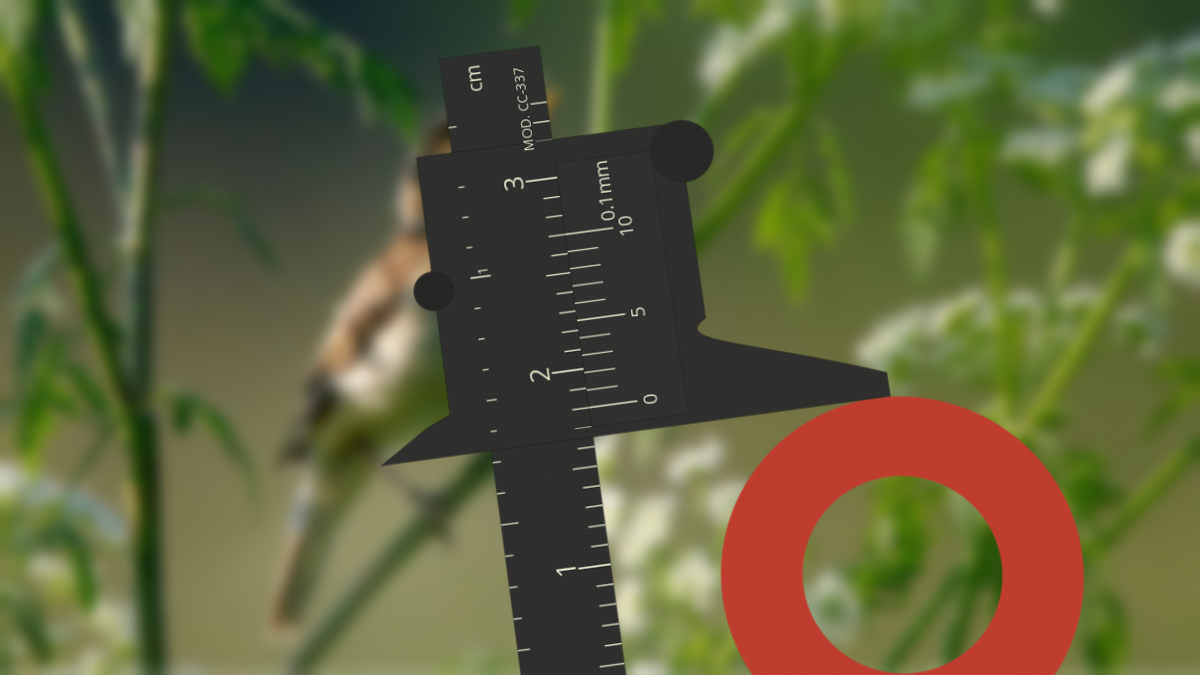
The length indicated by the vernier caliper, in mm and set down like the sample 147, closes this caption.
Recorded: 18.0
